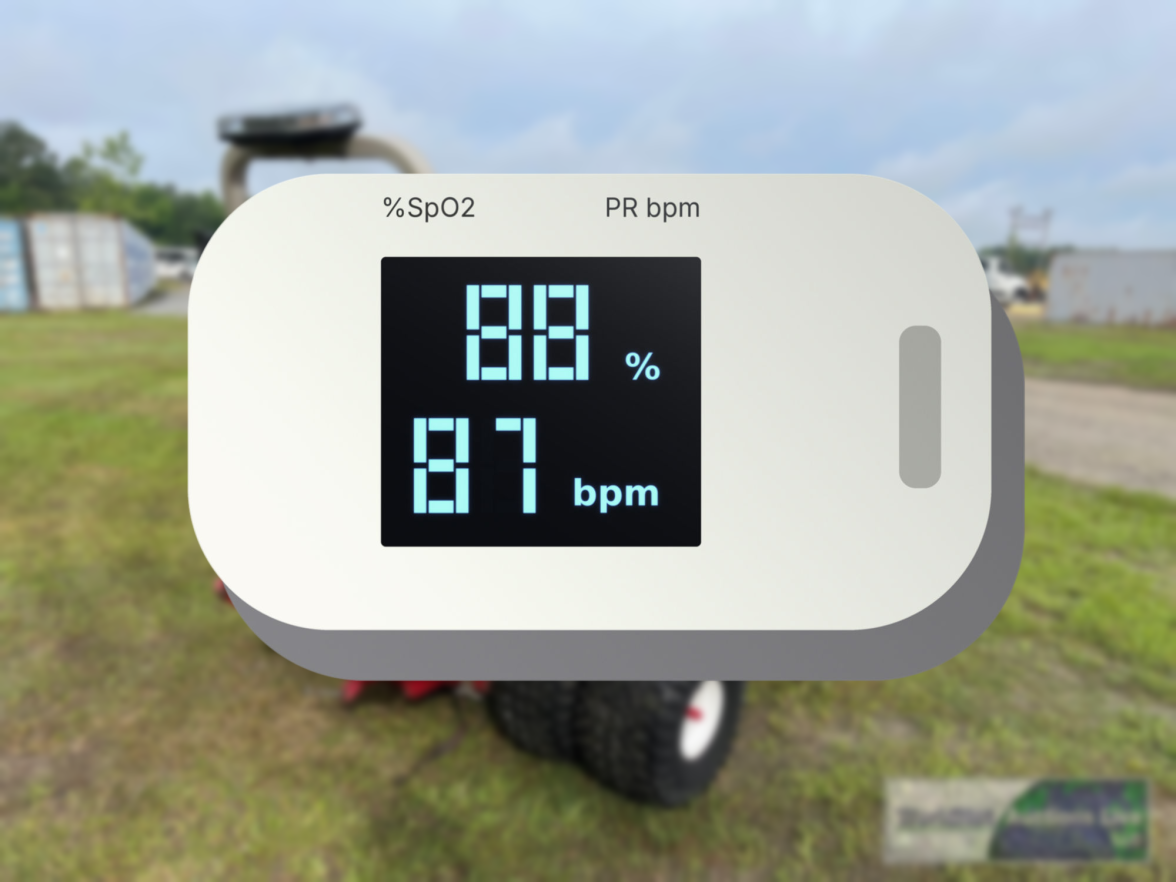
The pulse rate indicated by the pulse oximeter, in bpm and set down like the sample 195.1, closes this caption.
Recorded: 87
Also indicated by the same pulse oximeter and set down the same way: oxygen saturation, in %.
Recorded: 88
